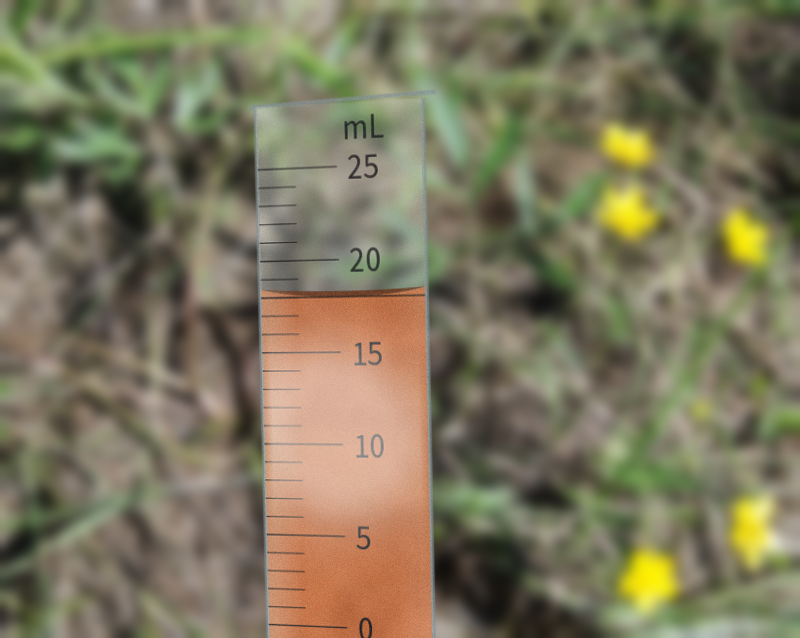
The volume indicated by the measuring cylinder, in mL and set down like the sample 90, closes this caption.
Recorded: 18
